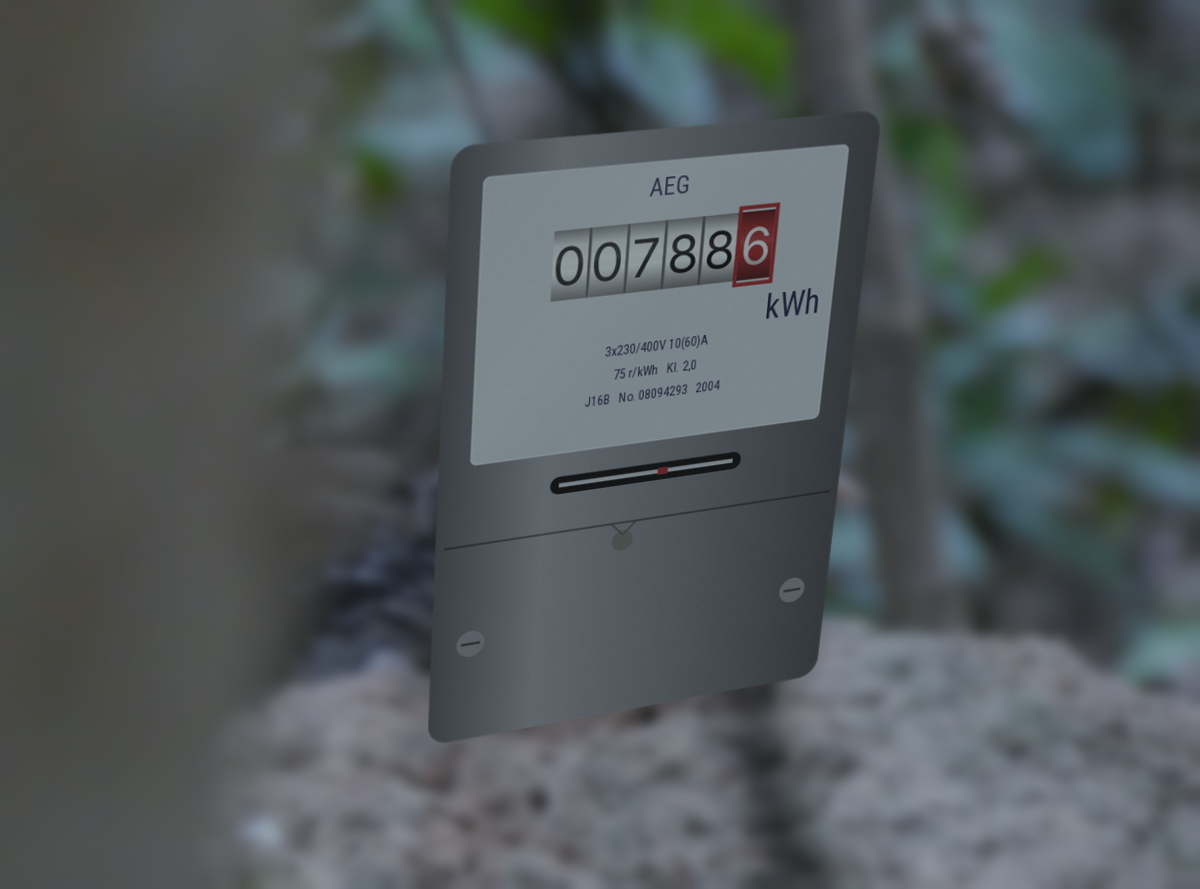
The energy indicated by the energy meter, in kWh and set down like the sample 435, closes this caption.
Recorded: 788.6
